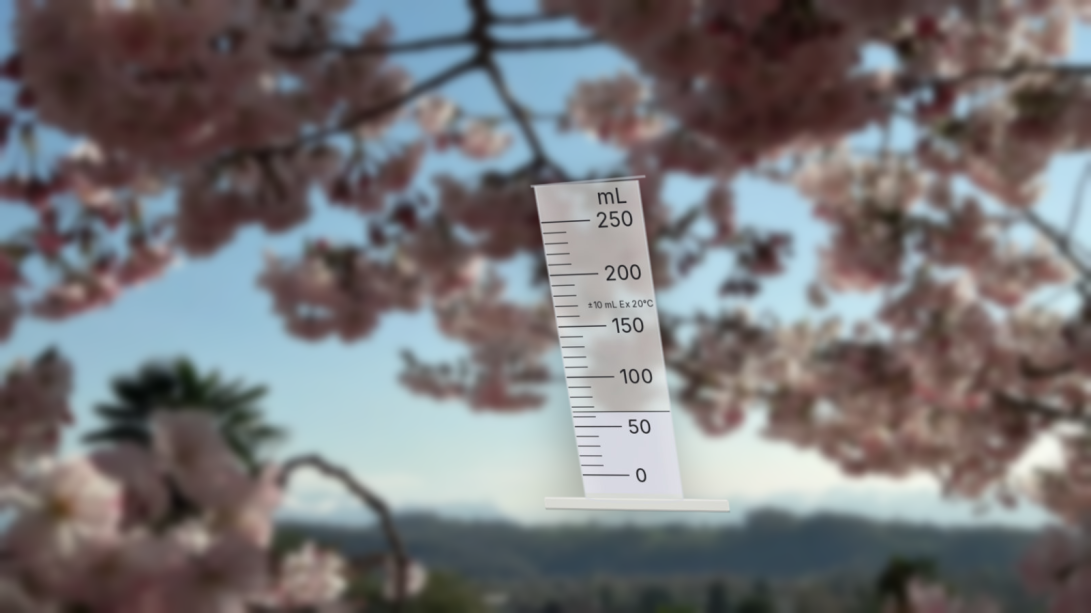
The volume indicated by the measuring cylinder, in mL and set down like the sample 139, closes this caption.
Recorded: 65
